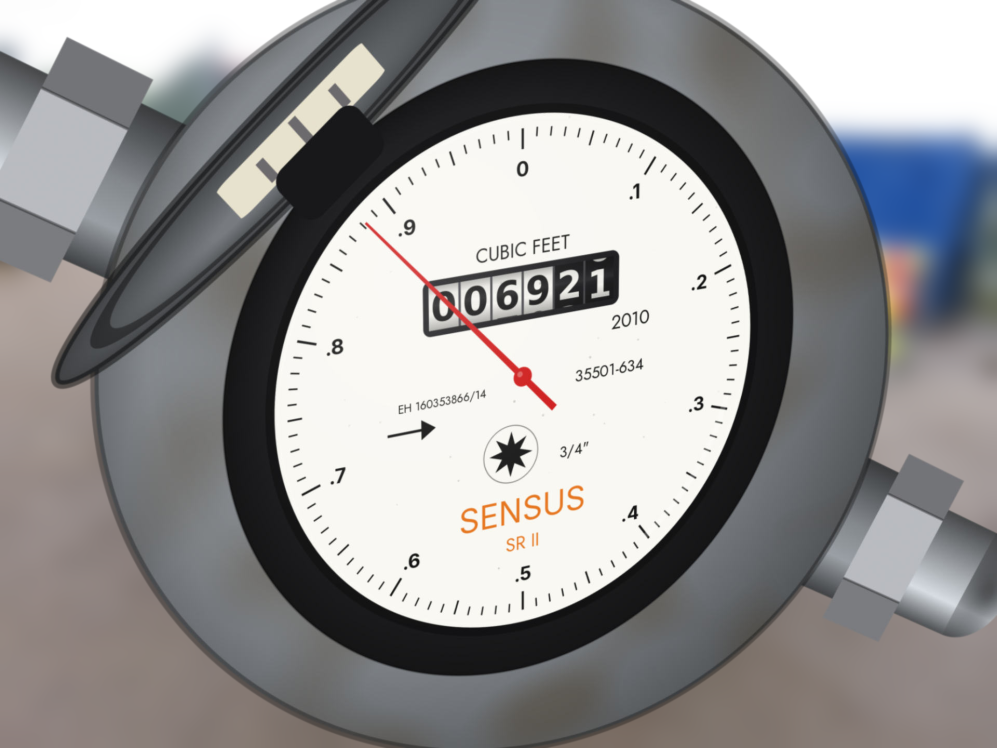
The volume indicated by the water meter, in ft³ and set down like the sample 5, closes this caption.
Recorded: 6920.88
